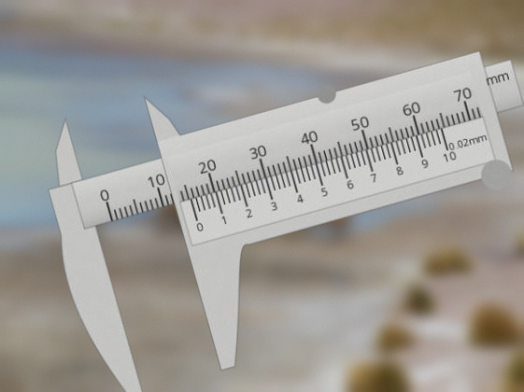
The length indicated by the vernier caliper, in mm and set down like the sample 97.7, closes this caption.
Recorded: 15.4
